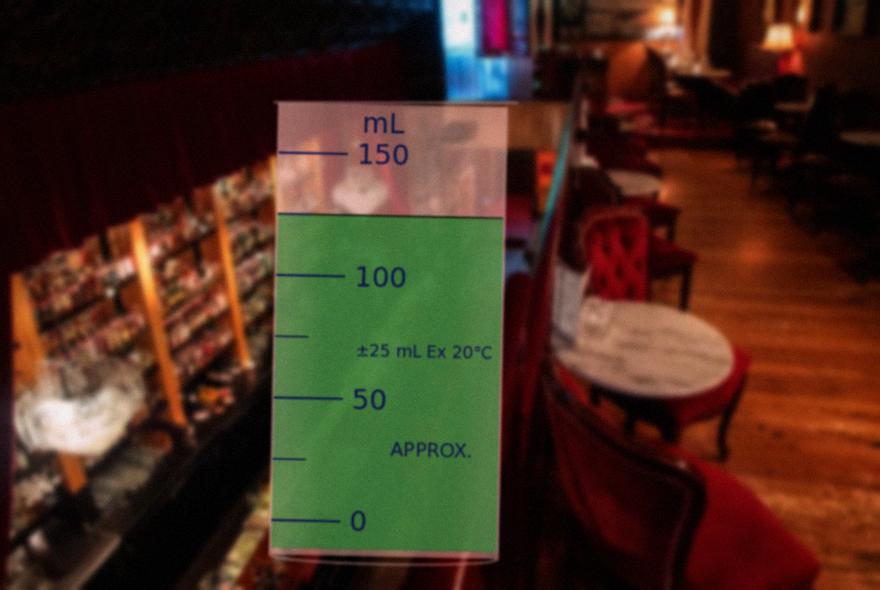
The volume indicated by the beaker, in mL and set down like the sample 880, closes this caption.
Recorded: 125
